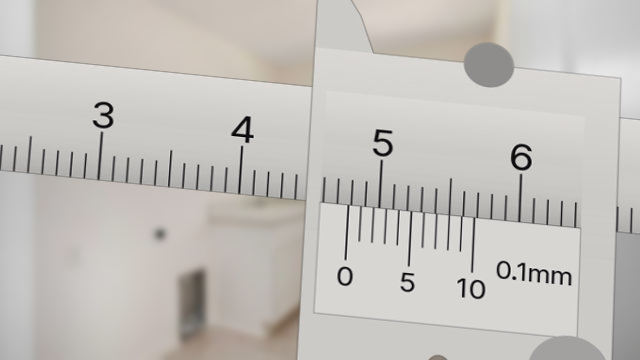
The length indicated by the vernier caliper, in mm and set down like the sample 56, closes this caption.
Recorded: 47.8
